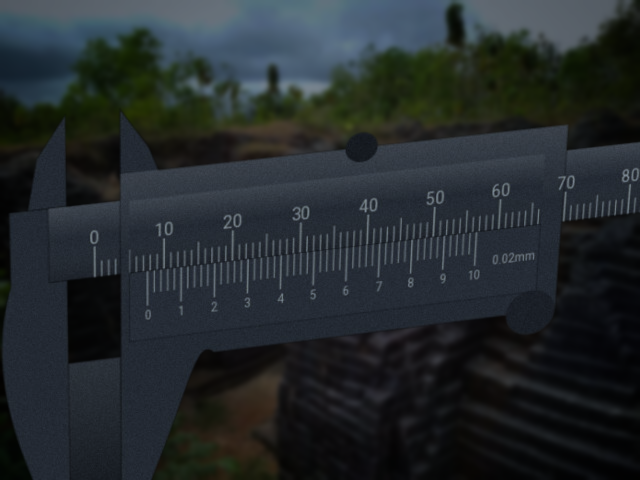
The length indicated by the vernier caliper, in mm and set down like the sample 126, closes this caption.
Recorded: 7.6
